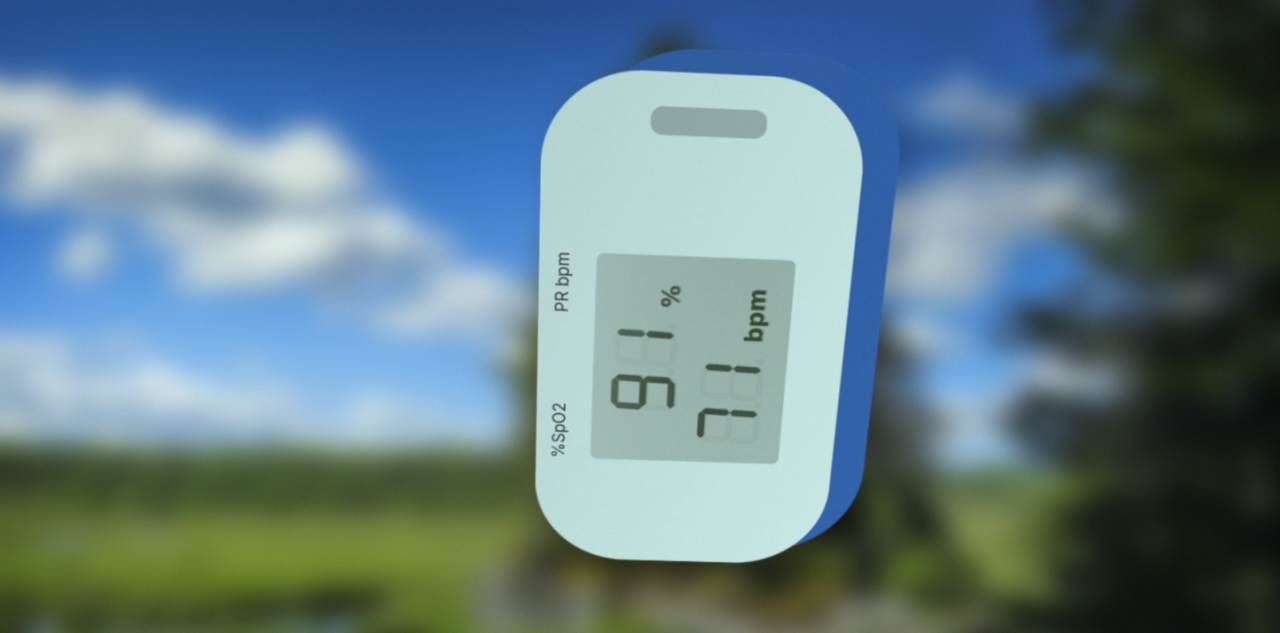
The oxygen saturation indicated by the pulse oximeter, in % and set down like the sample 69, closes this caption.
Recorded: 91
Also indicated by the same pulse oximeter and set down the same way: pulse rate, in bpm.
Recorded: 71
